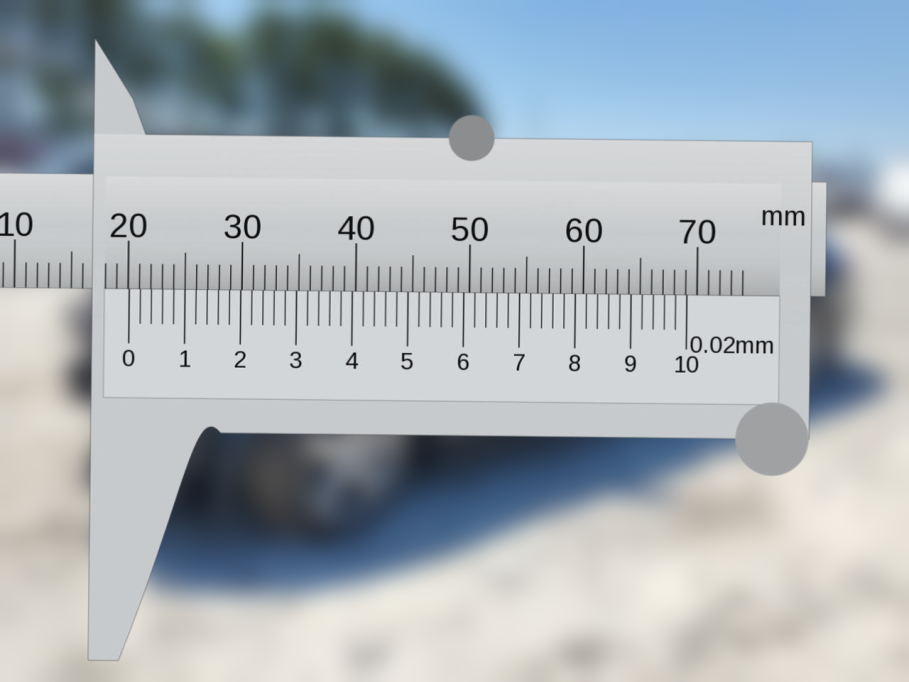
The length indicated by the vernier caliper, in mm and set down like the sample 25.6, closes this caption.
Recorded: 20.1
